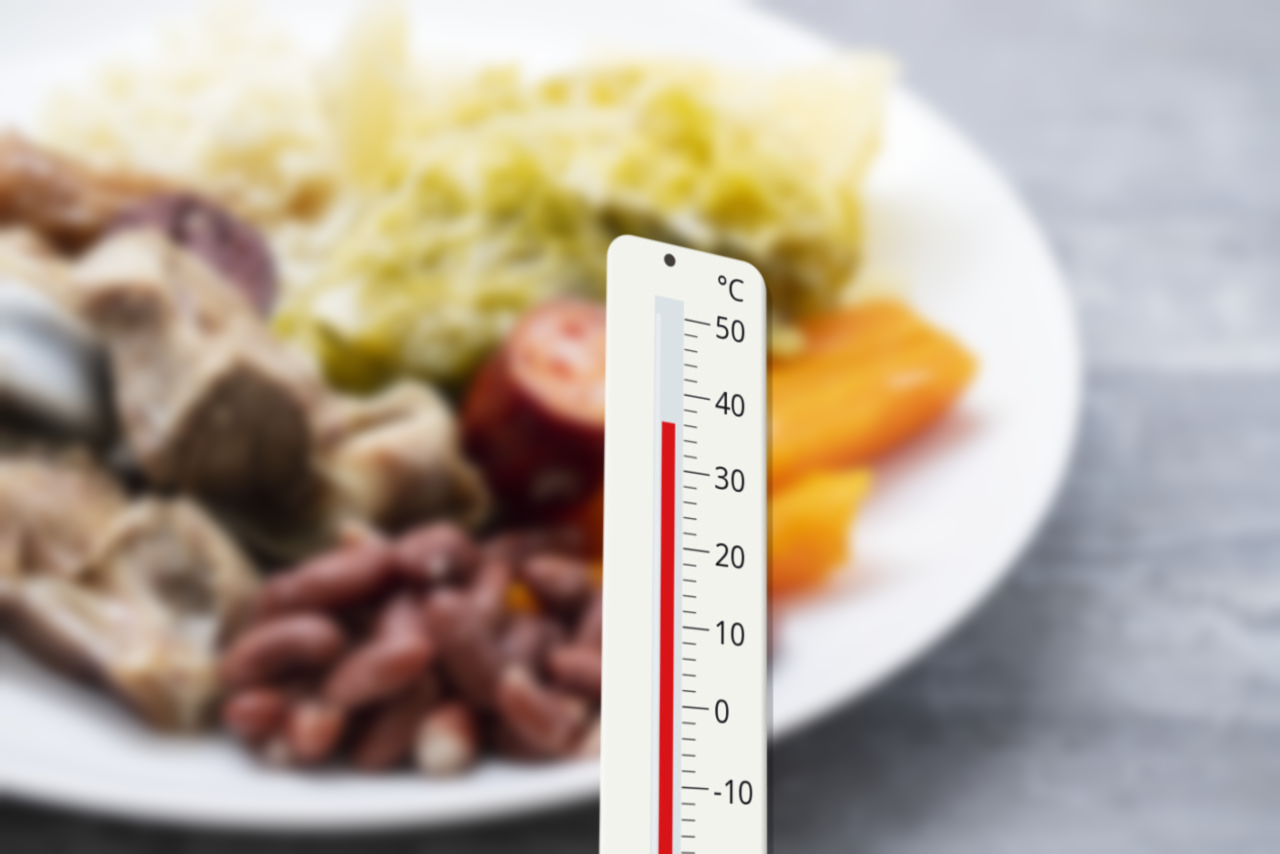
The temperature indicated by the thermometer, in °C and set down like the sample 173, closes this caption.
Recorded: 36
